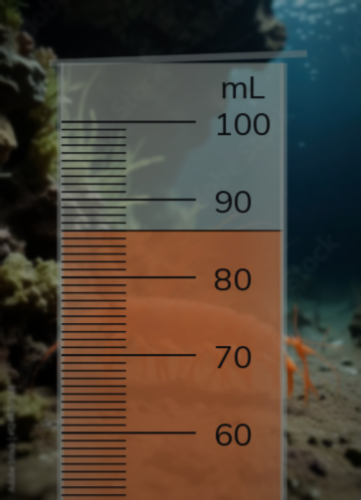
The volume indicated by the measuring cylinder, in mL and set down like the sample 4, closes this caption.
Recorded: 86
